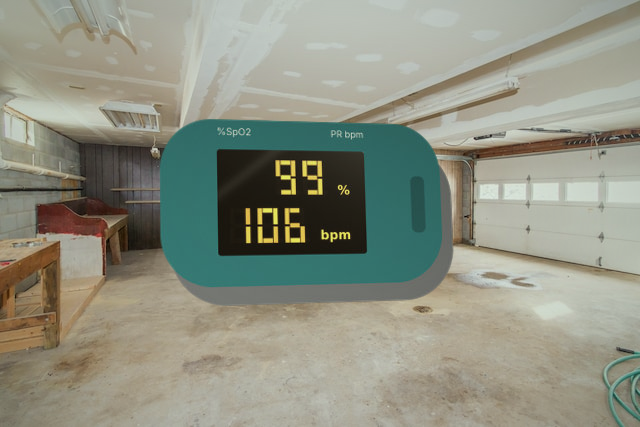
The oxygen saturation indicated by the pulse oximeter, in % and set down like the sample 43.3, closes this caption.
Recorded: 99
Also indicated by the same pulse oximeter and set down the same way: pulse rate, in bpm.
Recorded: 106
